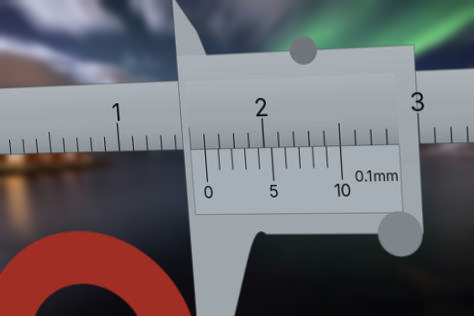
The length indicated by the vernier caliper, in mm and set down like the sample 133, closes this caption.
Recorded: 16.0
